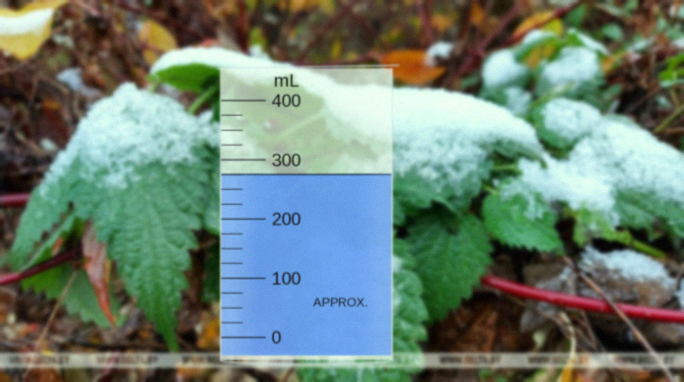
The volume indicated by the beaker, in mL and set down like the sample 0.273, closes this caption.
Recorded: 275
